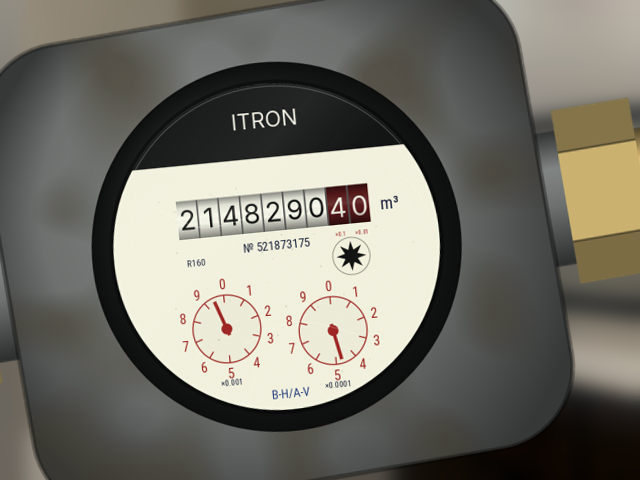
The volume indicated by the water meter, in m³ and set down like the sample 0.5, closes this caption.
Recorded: 2148290.3994
